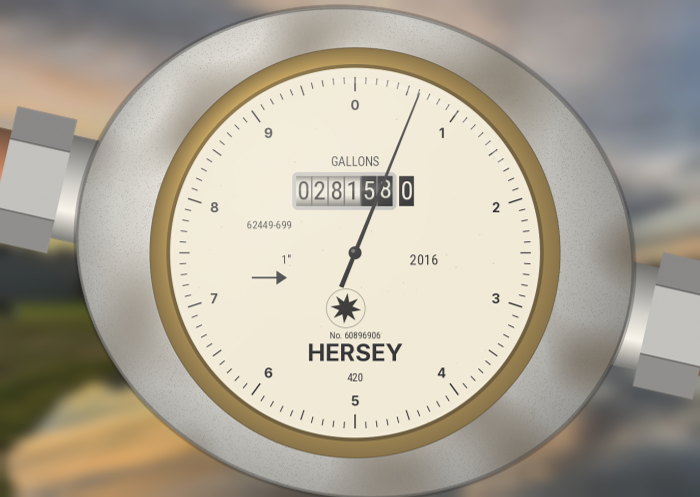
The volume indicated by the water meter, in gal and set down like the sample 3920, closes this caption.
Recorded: 281580.6
